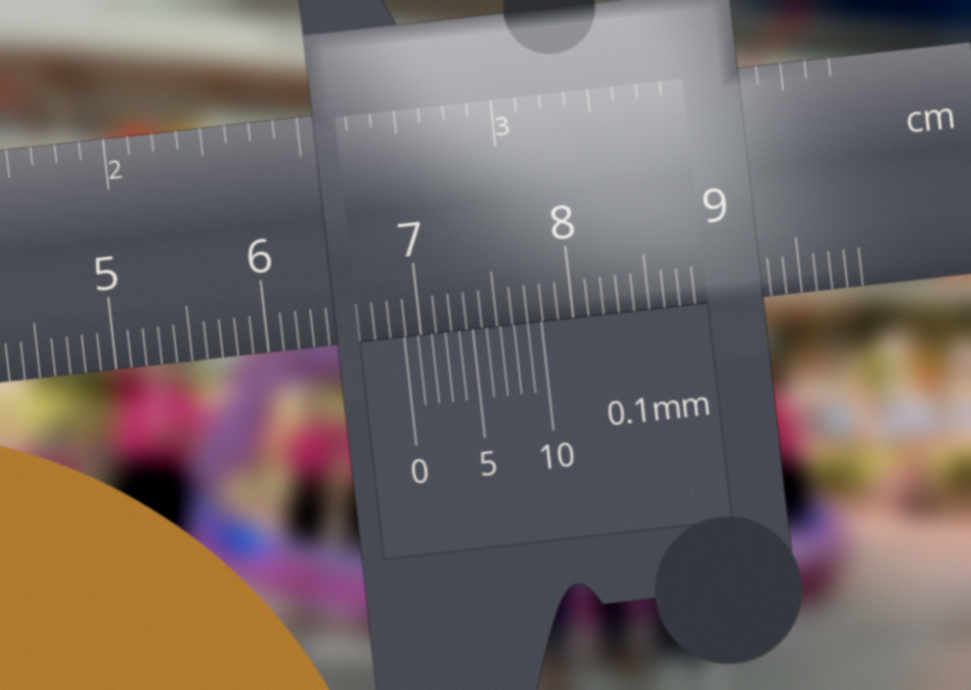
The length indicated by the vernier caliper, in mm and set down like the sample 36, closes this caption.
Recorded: 68.9
